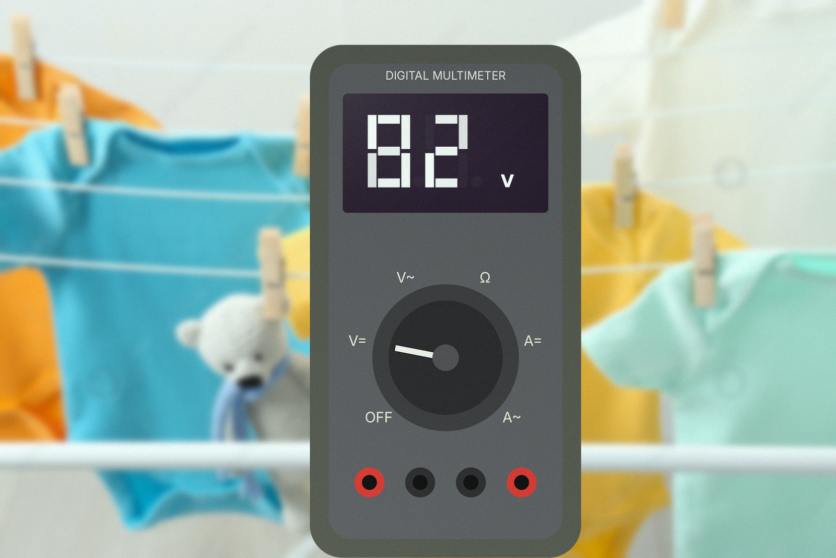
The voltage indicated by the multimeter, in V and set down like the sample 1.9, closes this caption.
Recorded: 82
